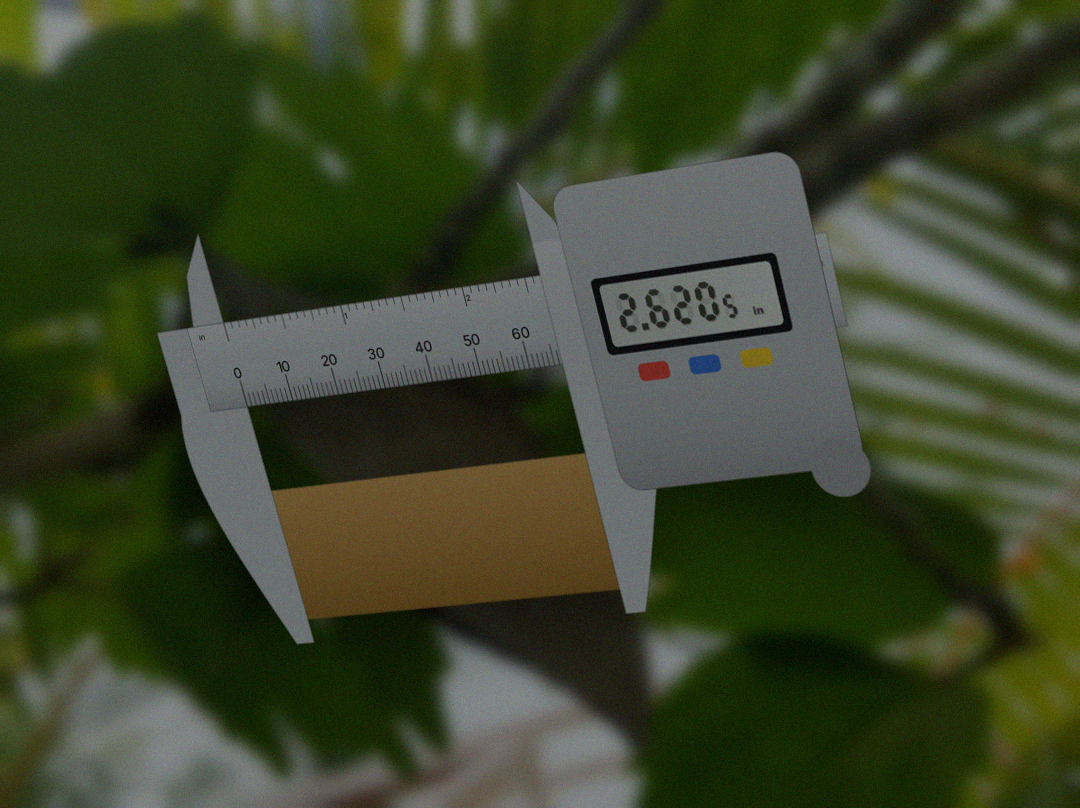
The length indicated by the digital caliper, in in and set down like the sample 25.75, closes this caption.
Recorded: 2.6205
